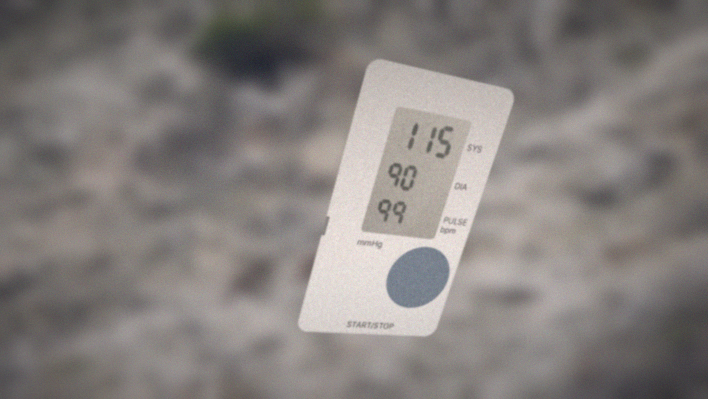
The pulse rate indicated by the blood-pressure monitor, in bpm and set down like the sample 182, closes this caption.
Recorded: 99
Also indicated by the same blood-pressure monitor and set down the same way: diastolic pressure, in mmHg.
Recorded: 90
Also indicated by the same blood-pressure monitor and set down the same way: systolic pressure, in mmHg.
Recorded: 115
